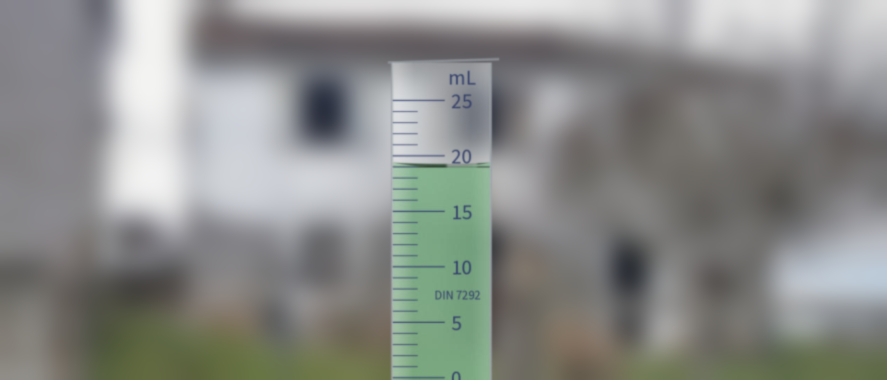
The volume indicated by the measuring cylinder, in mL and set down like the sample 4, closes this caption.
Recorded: 19
